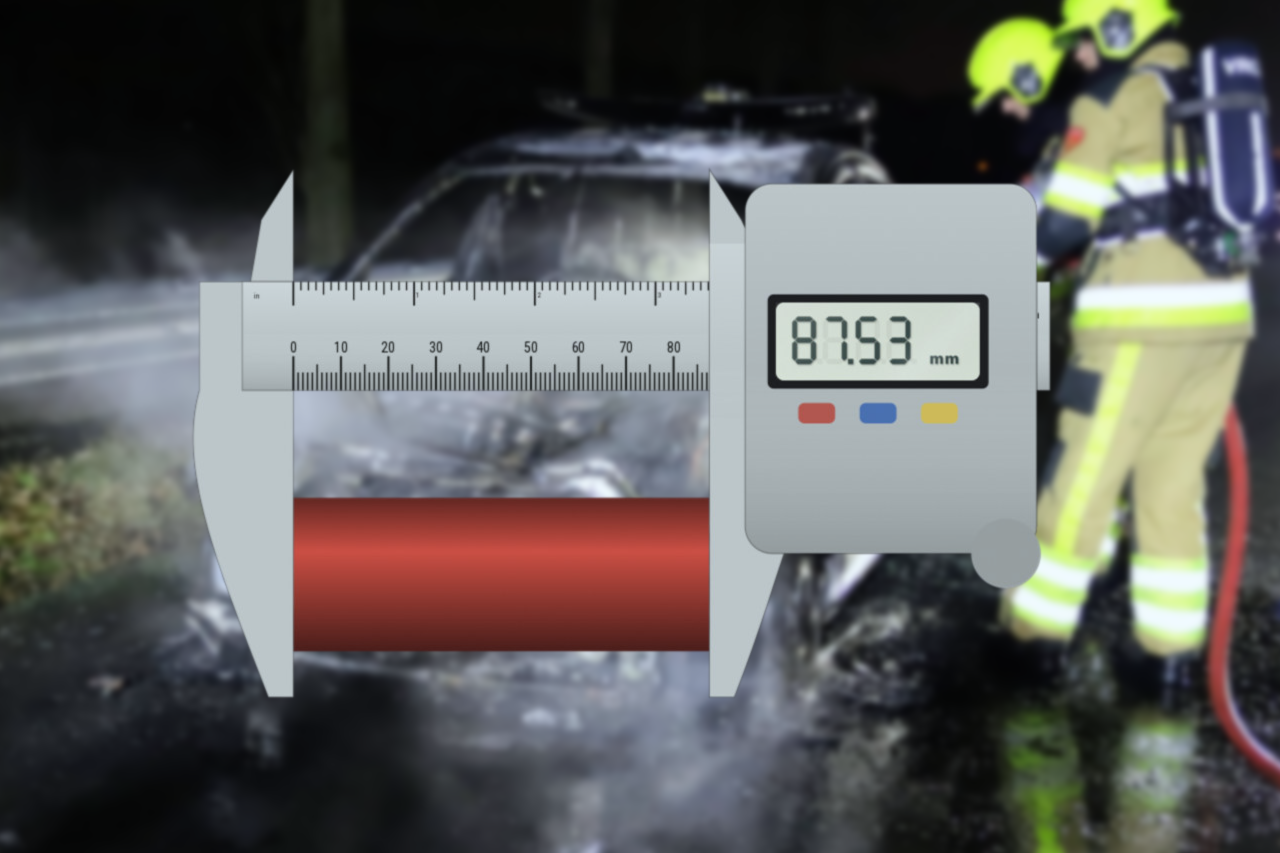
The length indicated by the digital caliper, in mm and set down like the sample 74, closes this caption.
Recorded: 87.53
